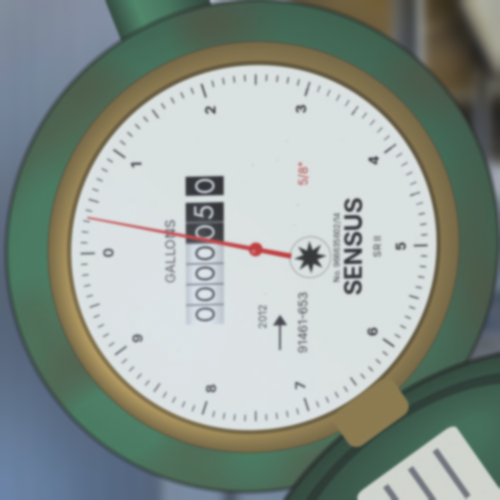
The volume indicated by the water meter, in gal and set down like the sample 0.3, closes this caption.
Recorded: 50.3
